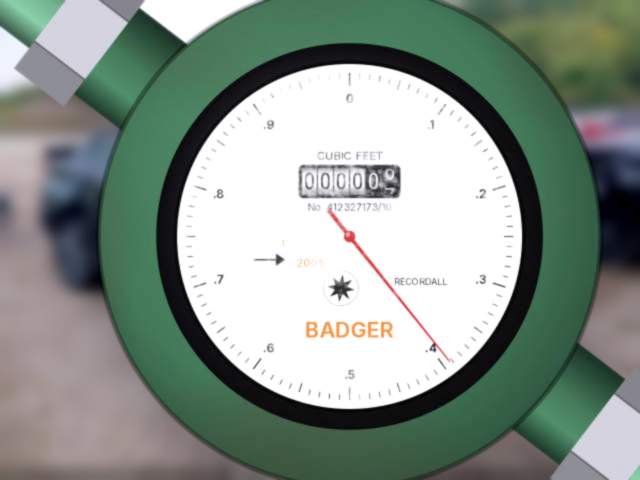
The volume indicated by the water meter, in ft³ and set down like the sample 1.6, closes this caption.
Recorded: 6.39
